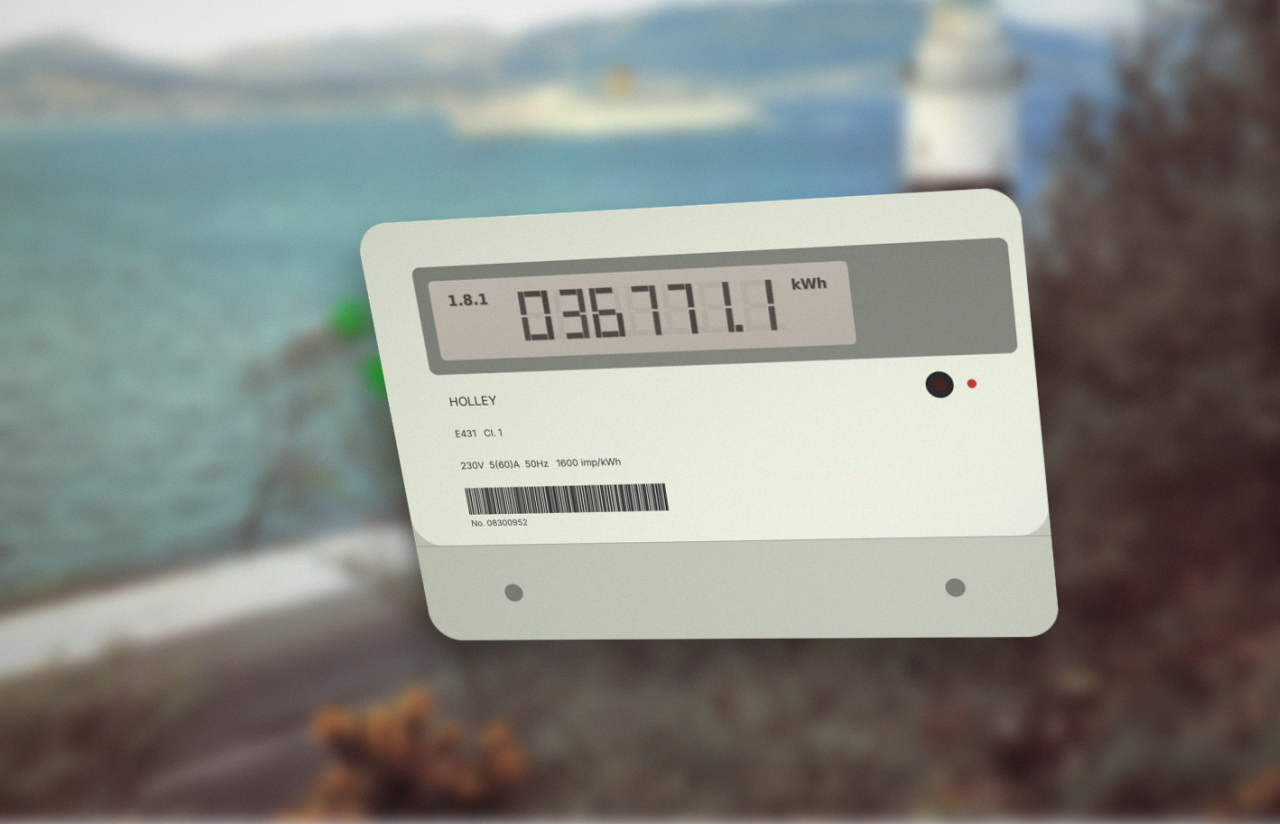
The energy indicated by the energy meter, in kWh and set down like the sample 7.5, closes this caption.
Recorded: 36771.1
